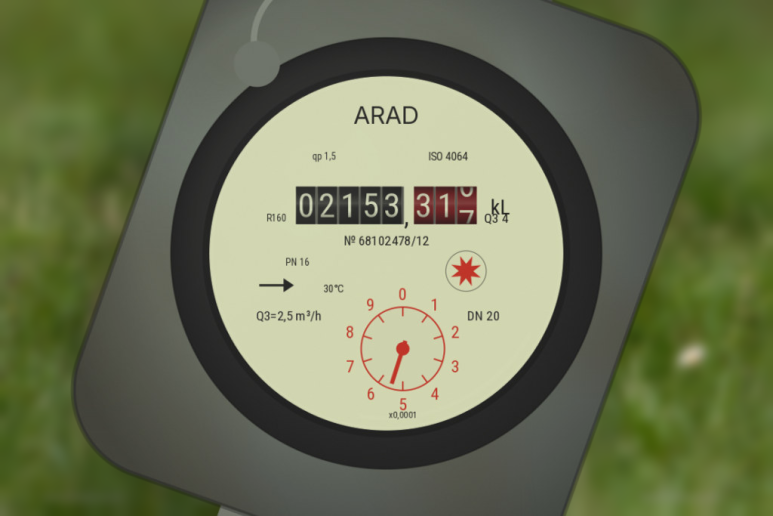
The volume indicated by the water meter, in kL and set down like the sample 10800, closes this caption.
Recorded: 2153.3165
